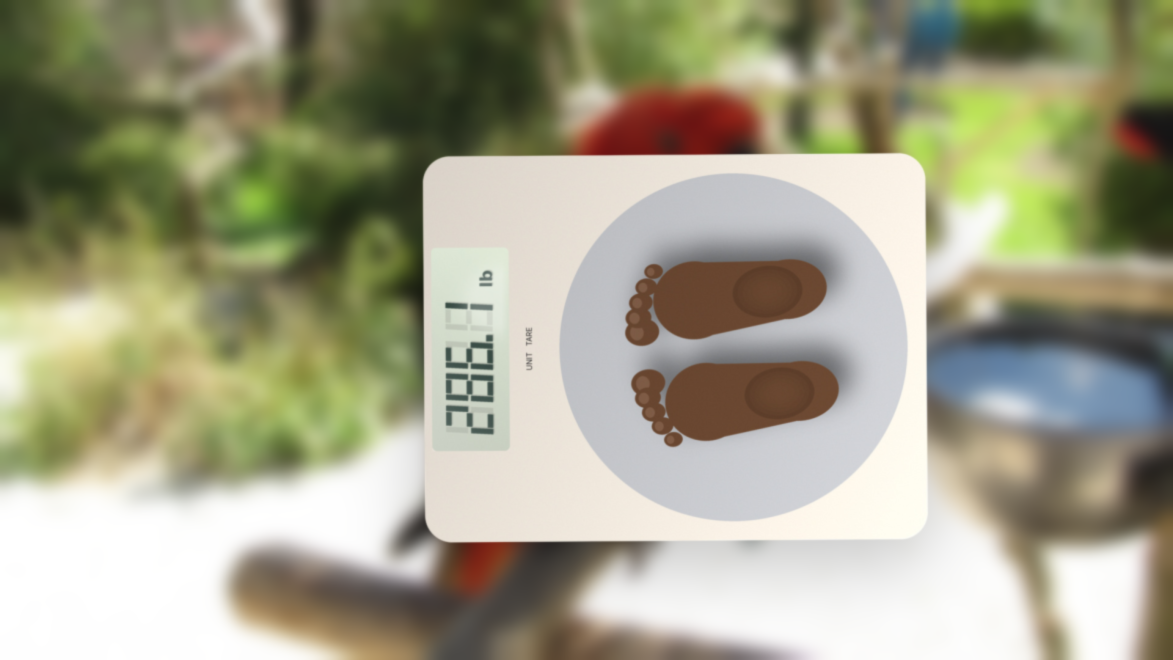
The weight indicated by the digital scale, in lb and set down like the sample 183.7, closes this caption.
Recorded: 286.1
